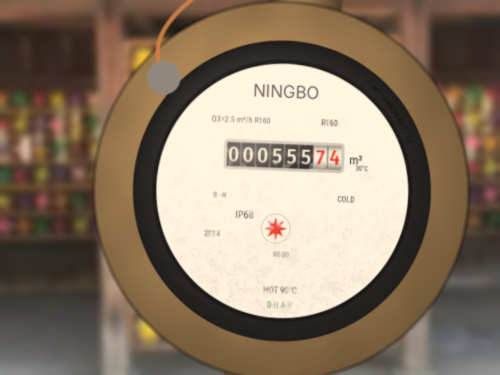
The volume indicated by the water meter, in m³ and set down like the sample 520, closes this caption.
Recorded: 555.74
